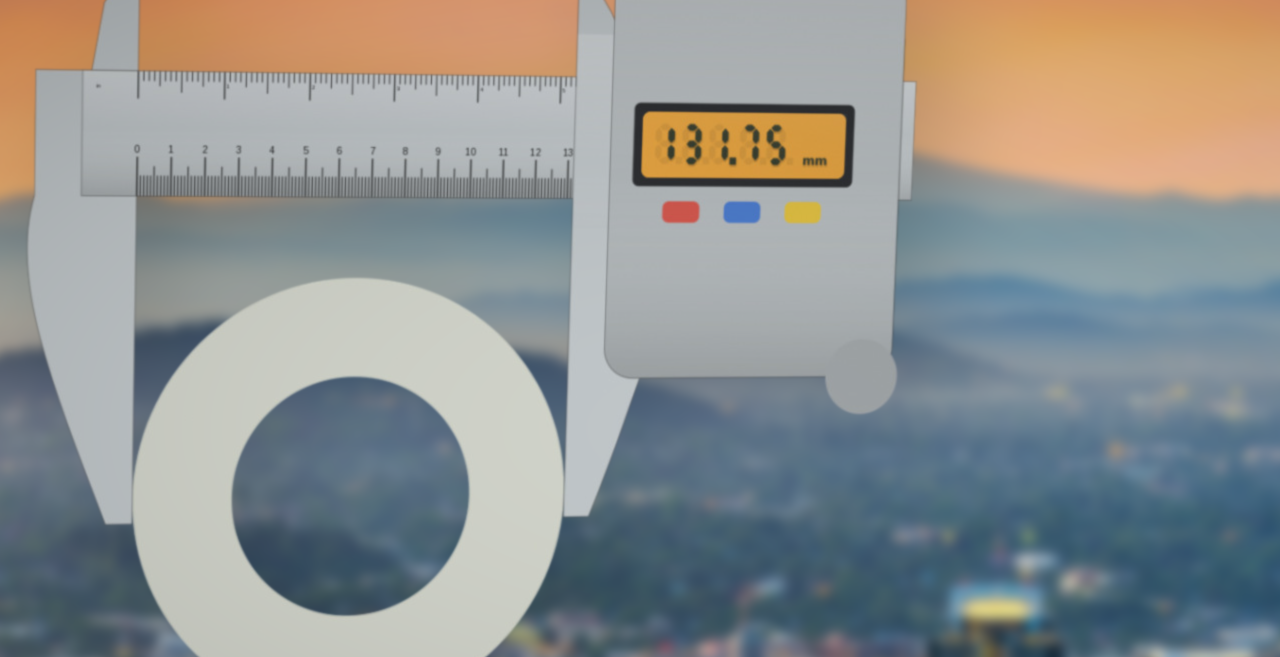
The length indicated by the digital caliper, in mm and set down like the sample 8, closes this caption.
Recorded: 131.75
